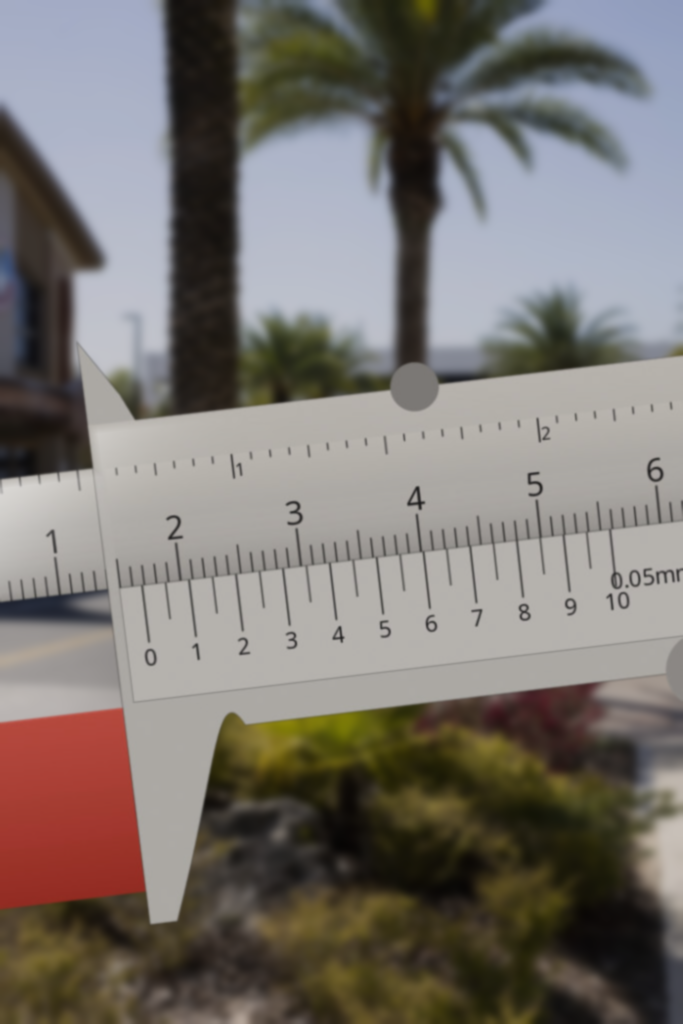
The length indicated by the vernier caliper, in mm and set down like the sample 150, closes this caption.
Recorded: 16.8
